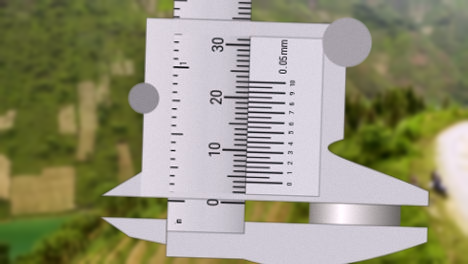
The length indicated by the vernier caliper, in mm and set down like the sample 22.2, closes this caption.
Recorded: 4.0
